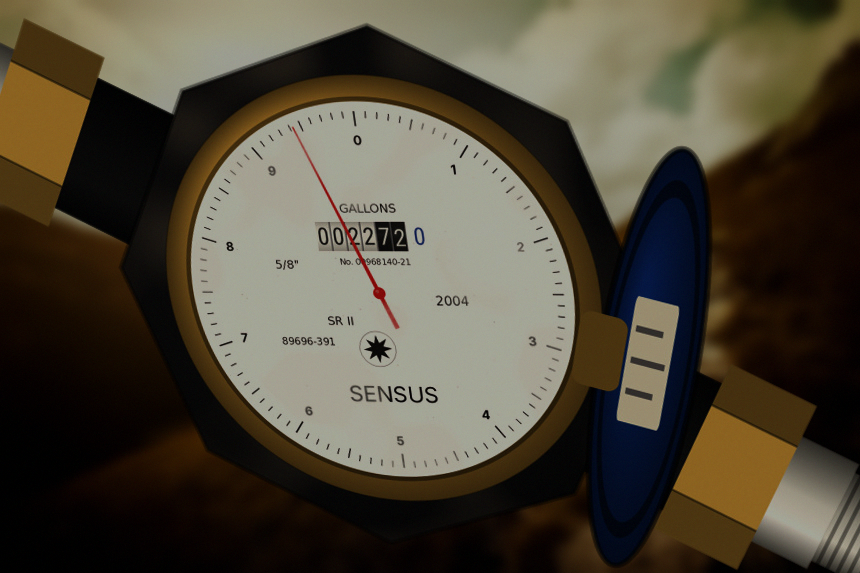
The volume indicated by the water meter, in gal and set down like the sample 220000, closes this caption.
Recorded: 22719.4
